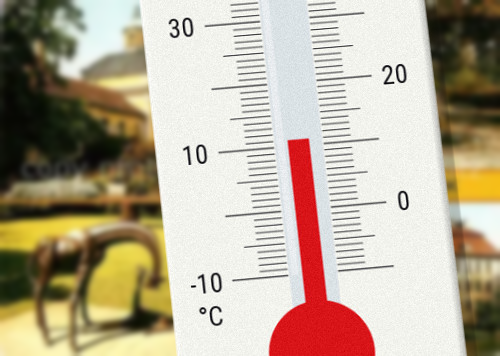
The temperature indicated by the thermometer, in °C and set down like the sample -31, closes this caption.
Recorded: 11
